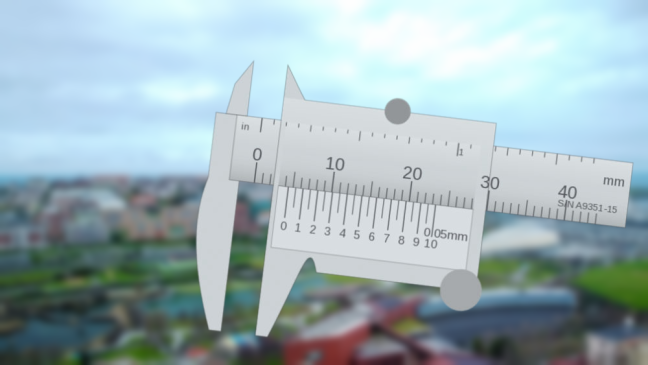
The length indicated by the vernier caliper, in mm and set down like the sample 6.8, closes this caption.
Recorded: 4.4
